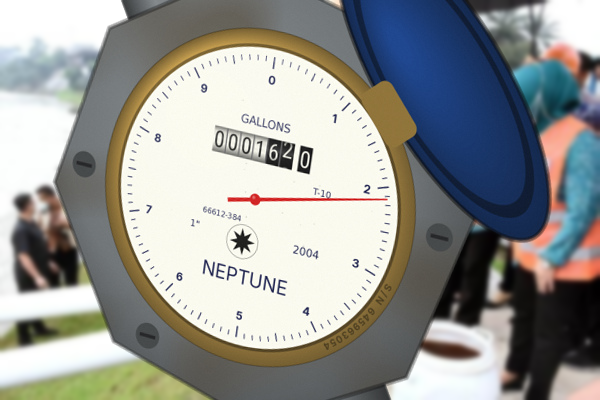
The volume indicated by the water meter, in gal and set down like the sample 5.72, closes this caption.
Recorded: 1622.1
